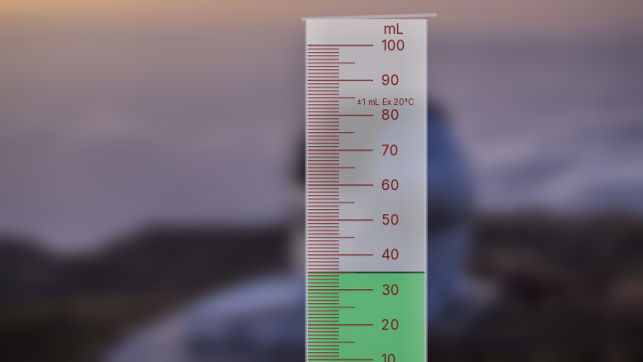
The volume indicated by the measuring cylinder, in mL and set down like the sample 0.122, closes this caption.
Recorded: 35
